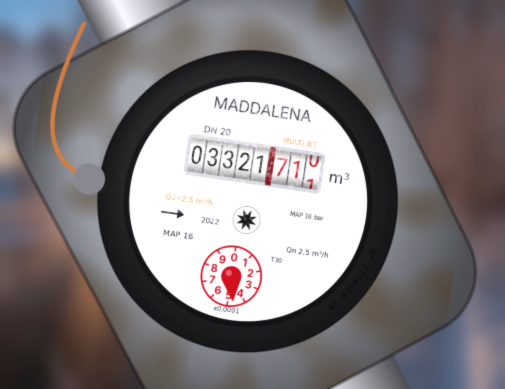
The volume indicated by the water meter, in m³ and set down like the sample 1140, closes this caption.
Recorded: 3321.7104
